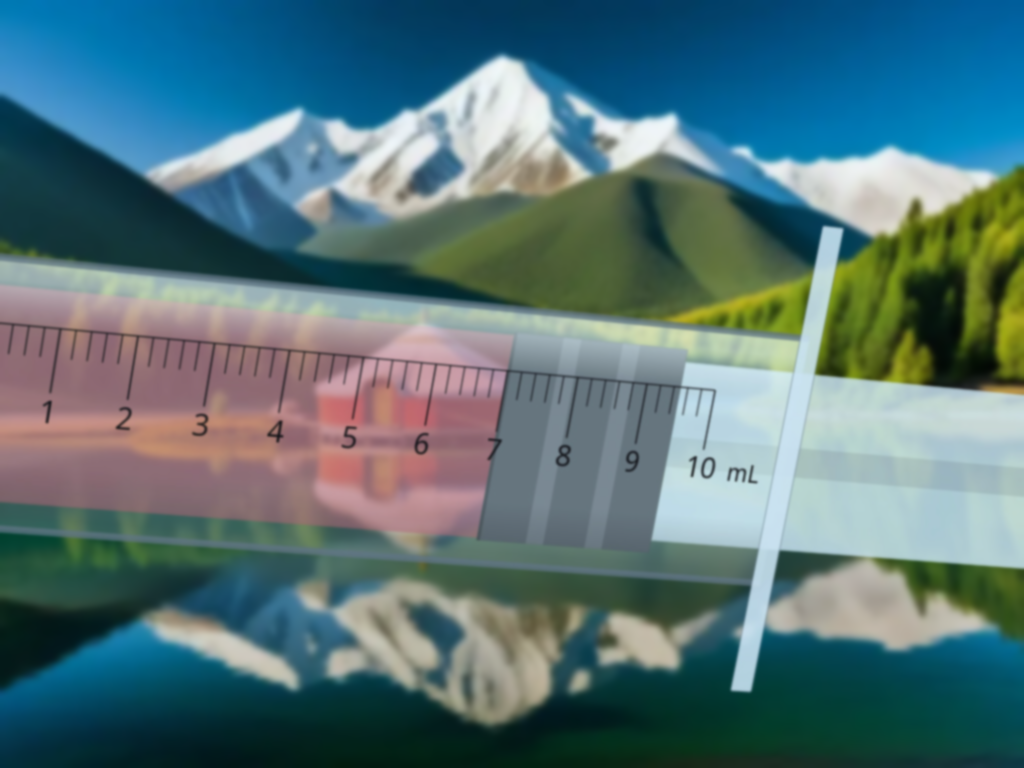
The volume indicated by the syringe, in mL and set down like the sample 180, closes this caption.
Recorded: 7
